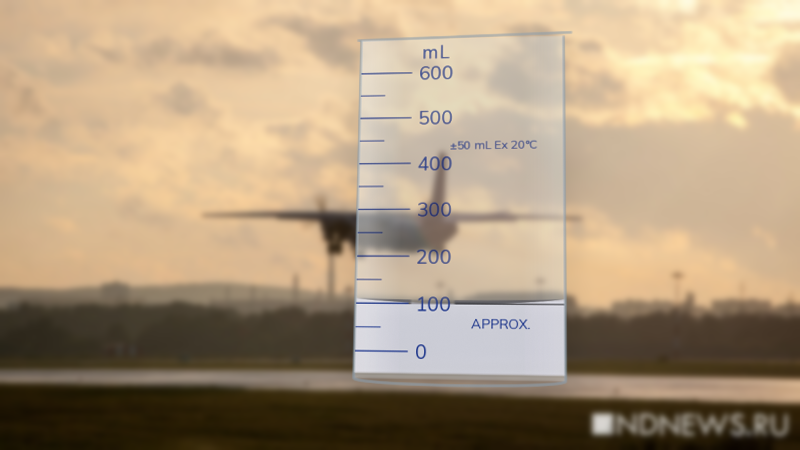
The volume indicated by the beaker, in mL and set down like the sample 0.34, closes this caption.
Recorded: 100
